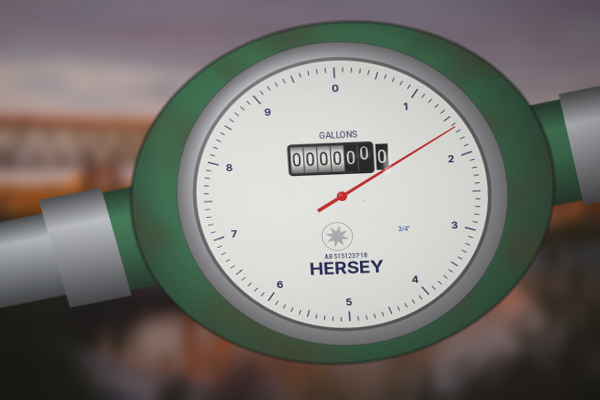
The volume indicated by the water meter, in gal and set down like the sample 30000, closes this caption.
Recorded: 1.6
